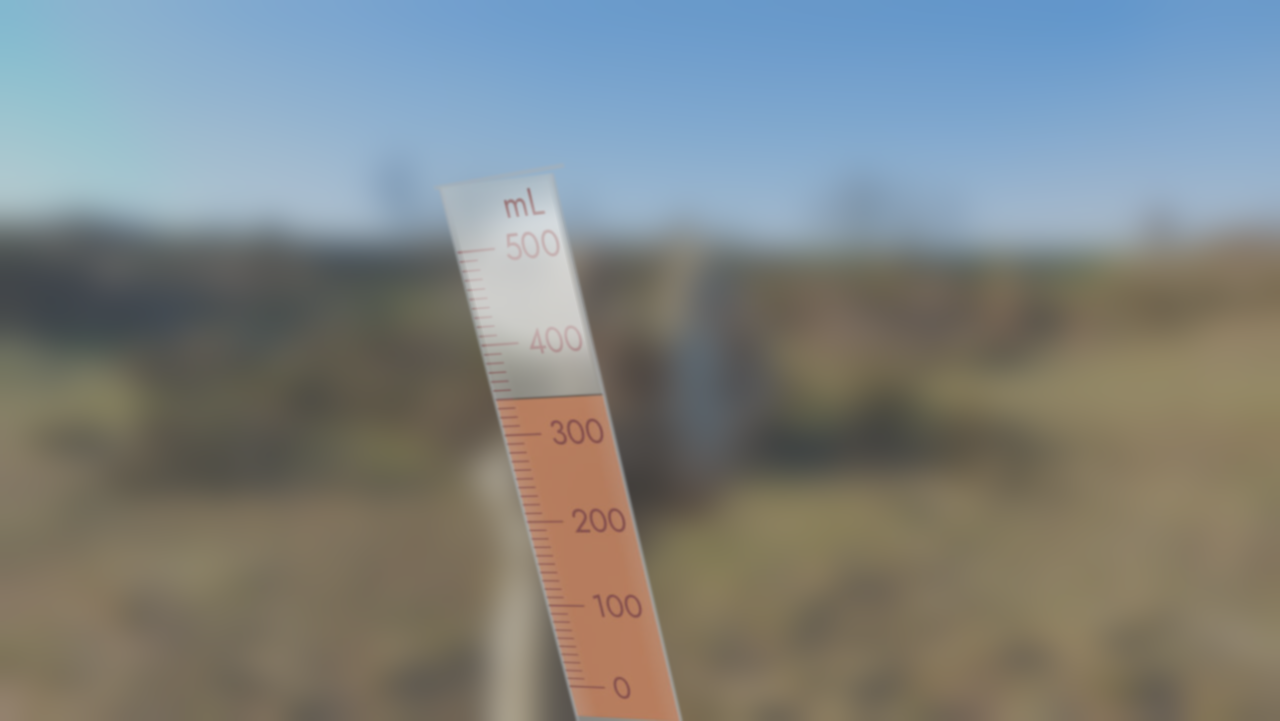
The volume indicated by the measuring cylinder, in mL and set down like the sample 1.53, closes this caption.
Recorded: 340
